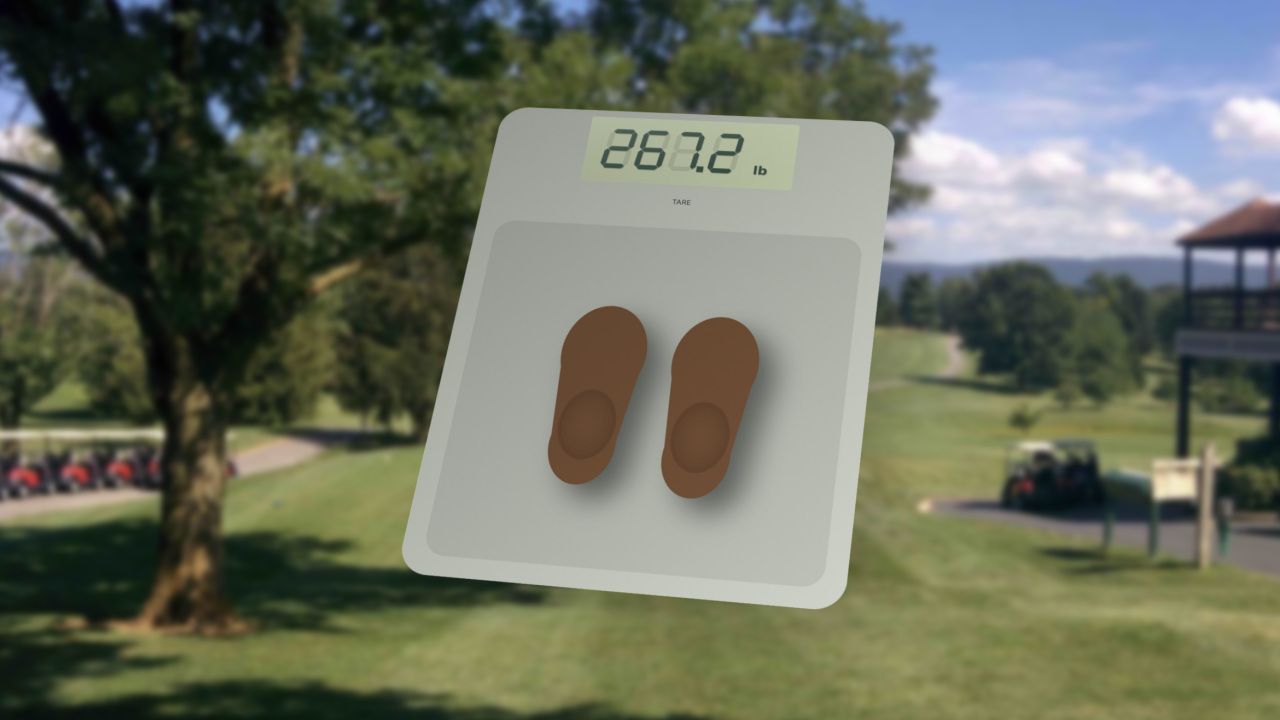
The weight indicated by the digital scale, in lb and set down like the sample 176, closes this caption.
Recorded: 267.2
